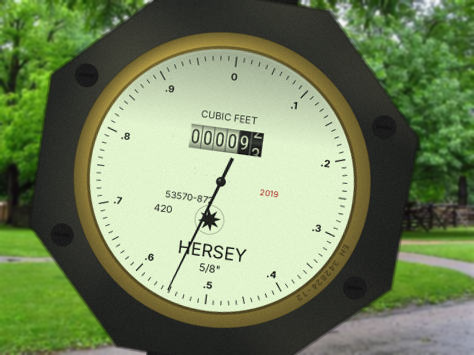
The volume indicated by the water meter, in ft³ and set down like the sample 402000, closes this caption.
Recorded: 92.55
